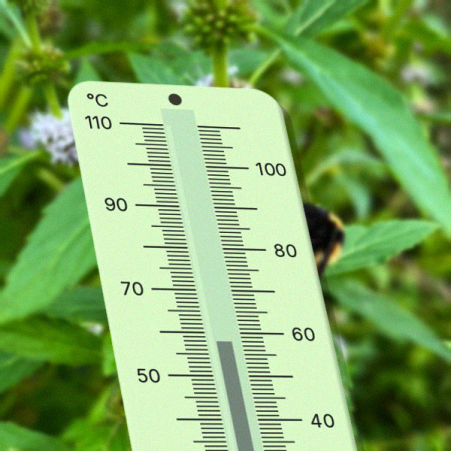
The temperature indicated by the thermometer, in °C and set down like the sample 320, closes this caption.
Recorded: 58
